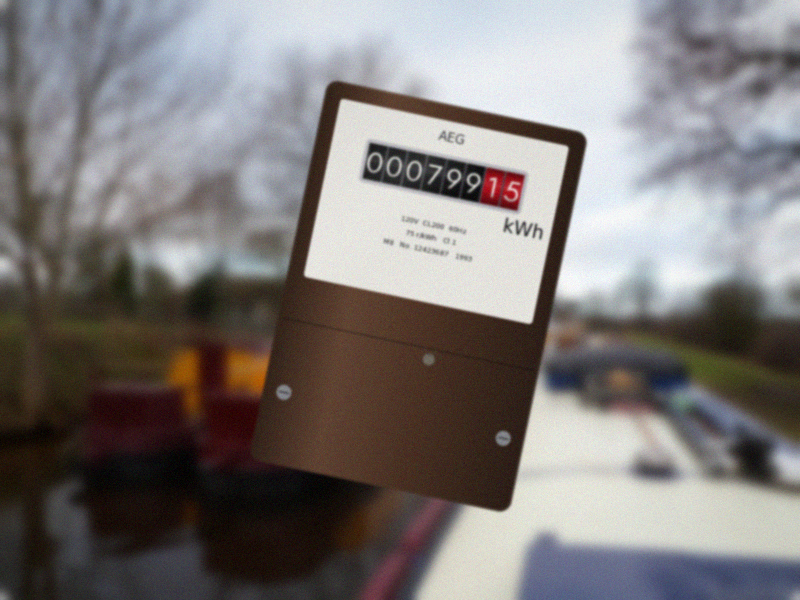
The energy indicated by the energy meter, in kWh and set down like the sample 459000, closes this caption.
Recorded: 799.15
